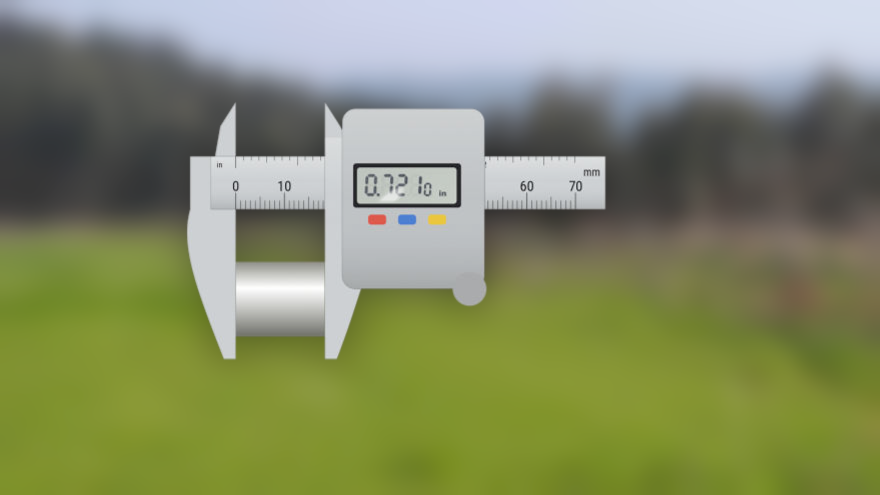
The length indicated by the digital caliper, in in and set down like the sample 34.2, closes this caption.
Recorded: 0.7210
